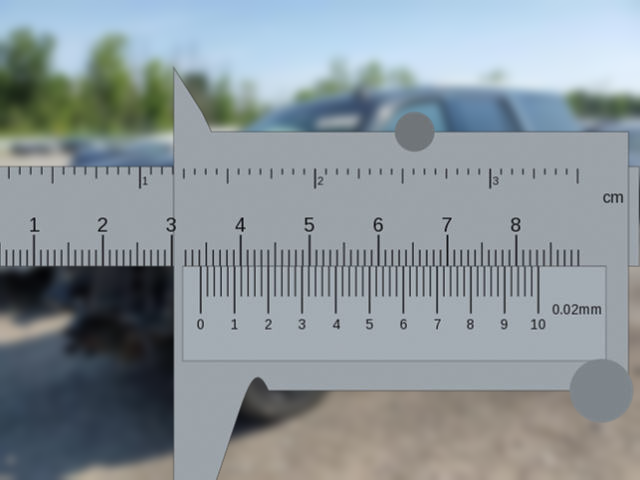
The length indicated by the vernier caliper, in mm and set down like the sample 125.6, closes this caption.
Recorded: 34.2
